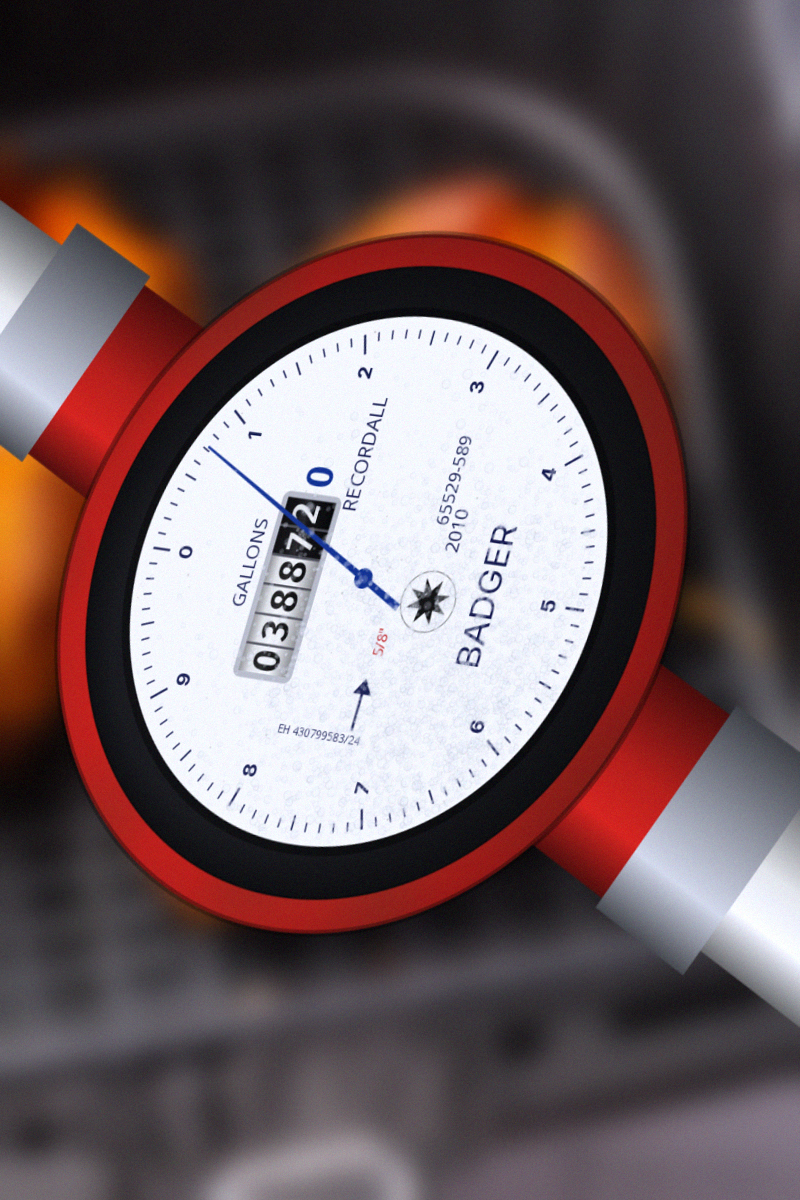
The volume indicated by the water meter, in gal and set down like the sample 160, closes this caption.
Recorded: 388720.7
